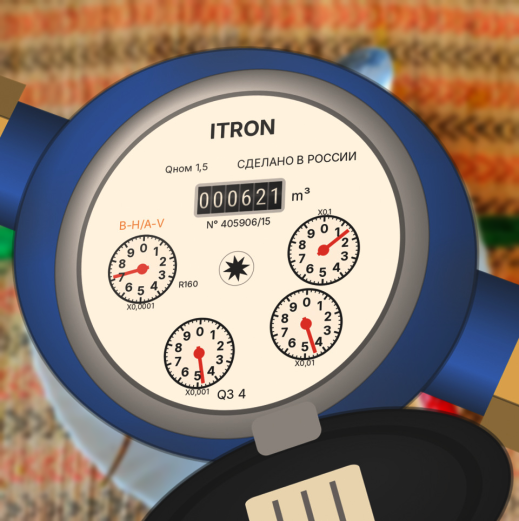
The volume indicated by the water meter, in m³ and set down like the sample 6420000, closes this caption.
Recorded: 621.1447
